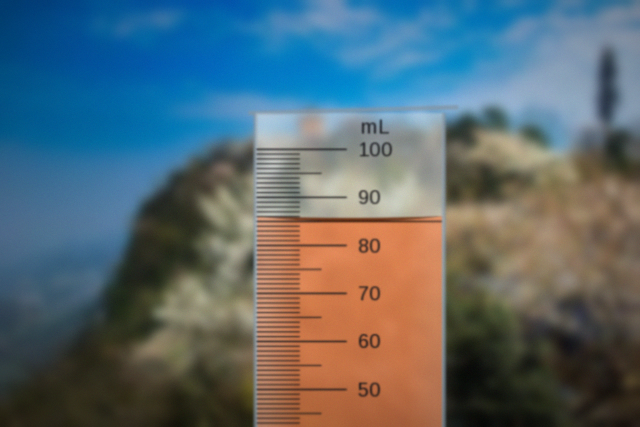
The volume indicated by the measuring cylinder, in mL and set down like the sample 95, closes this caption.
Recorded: 85
